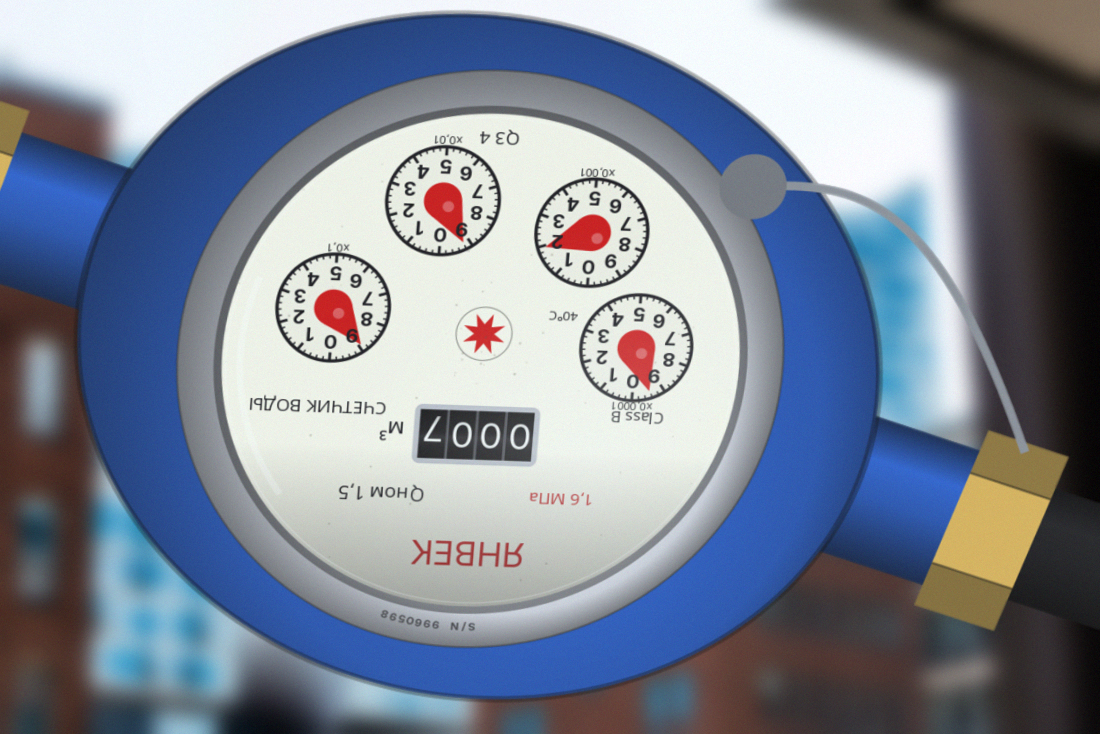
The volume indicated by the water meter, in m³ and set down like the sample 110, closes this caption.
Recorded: 6.8919
